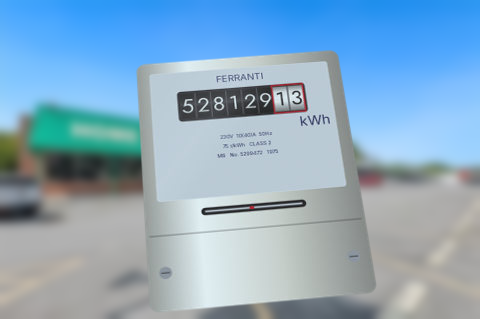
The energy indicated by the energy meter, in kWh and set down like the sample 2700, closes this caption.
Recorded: 528129.13
